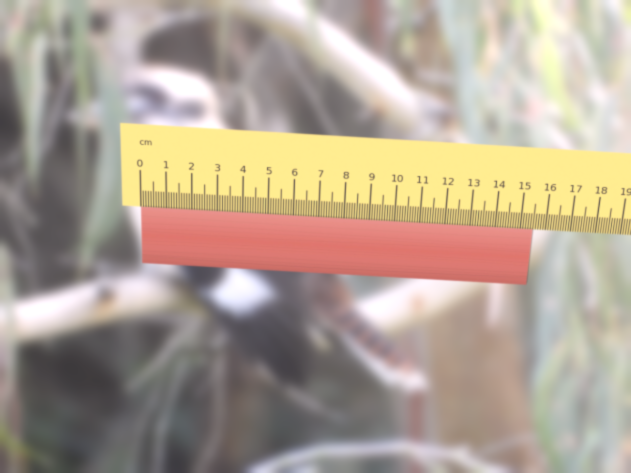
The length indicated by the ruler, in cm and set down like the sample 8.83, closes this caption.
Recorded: 15.5
